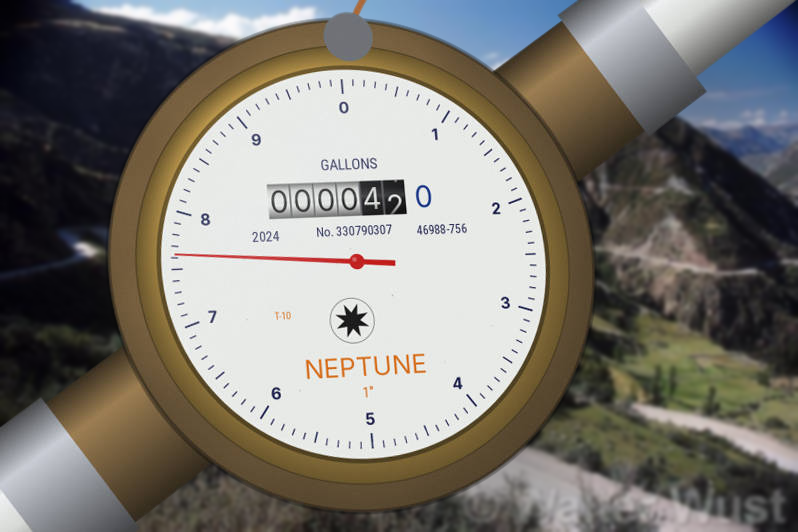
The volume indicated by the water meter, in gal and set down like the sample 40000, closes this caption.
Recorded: 417.6
